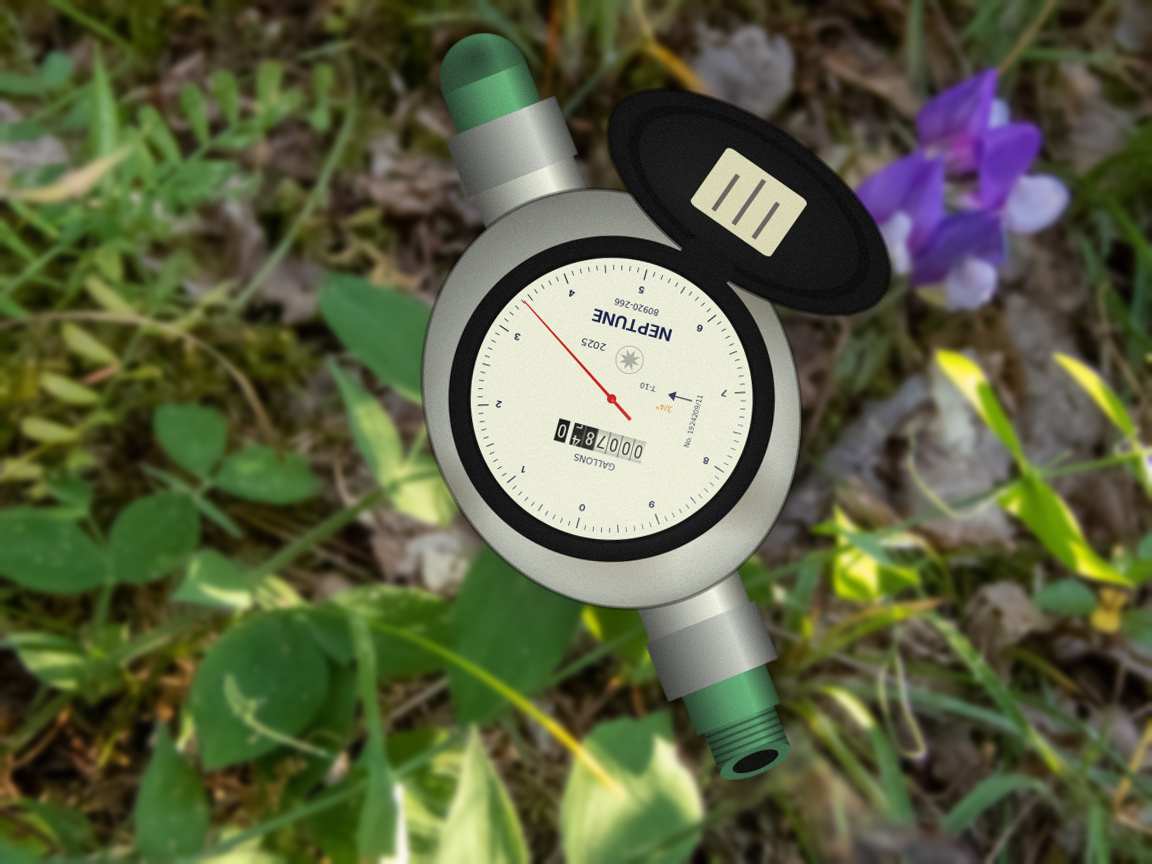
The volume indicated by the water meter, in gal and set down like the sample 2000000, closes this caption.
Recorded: 7843.4
